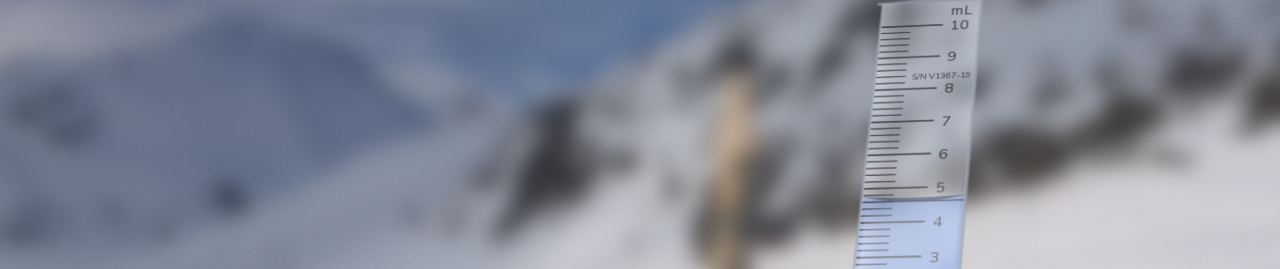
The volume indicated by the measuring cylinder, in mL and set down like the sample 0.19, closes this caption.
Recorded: 4.6
